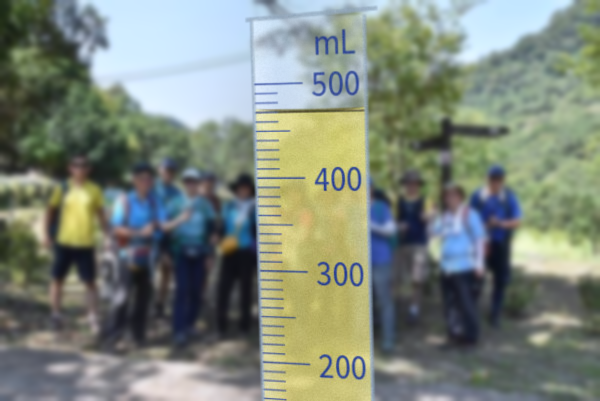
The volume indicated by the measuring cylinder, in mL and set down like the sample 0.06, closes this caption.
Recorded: 470
